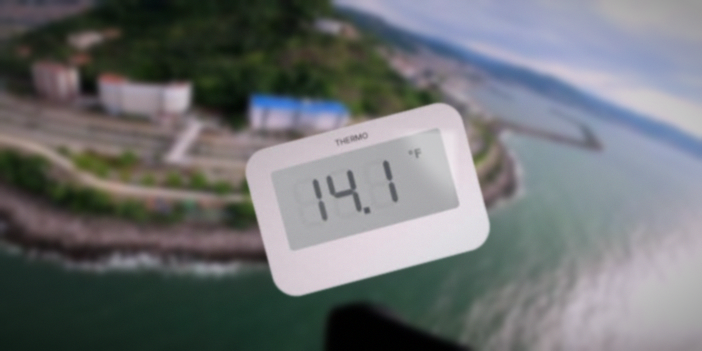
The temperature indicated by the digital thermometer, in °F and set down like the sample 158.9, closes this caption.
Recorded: 14.1
